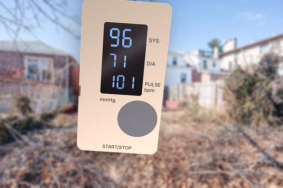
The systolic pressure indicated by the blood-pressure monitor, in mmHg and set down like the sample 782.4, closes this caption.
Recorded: 96
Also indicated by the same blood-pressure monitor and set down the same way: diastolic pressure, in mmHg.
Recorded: 71
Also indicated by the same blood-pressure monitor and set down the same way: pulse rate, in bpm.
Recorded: 101
